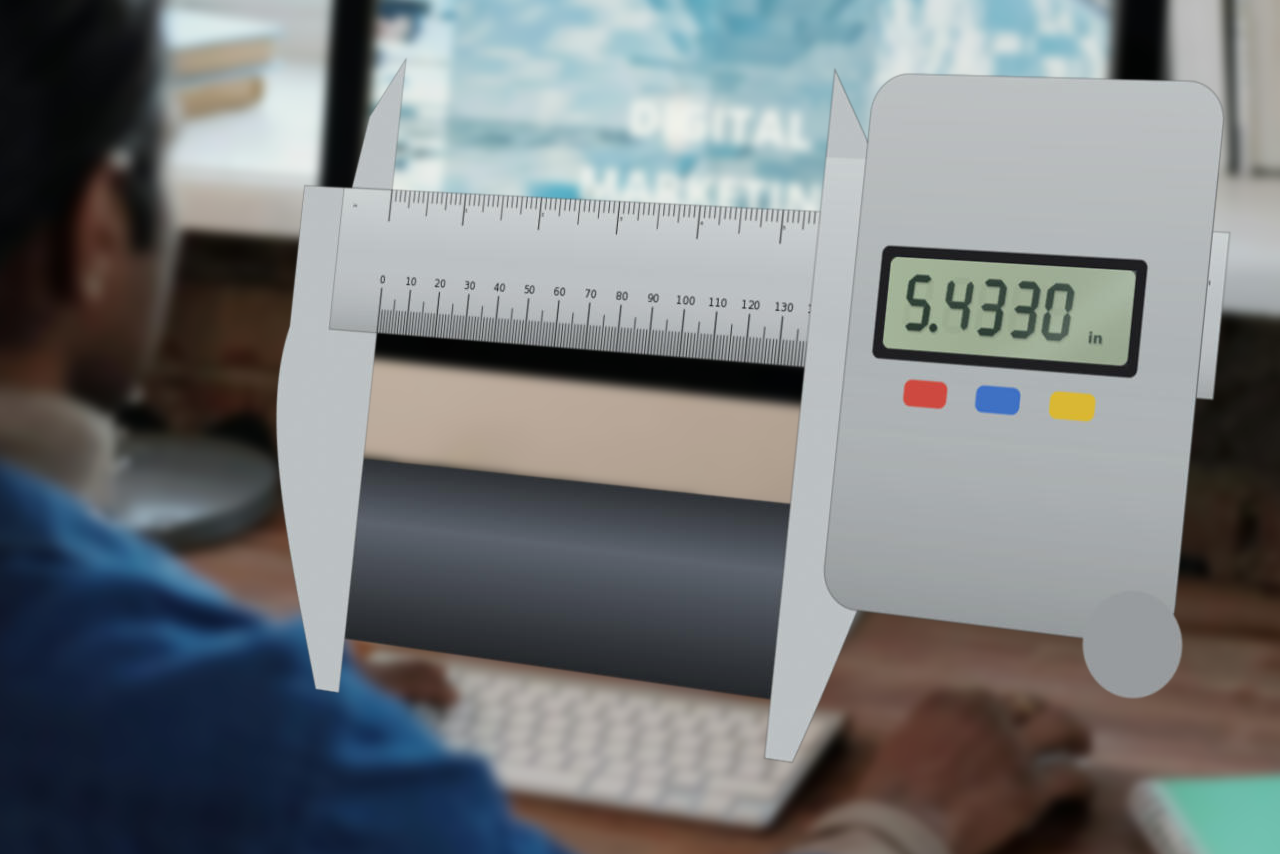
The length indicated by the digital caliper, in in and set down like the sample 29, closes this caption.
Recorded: 5.4330
